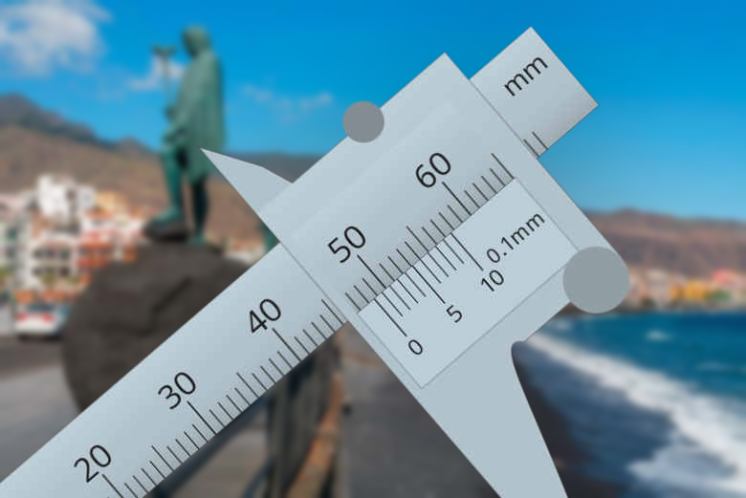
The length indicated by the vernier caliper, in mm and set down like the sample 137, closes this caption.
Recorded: 48.6
